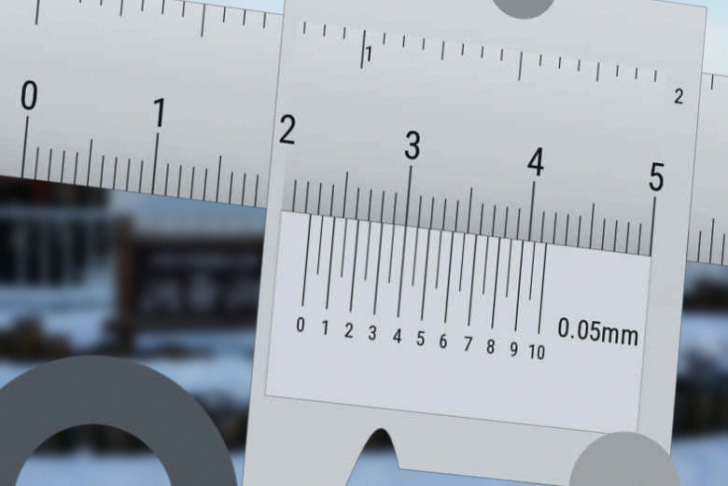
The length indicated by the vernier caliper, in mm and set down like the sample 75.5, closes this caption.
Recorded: 22.4
